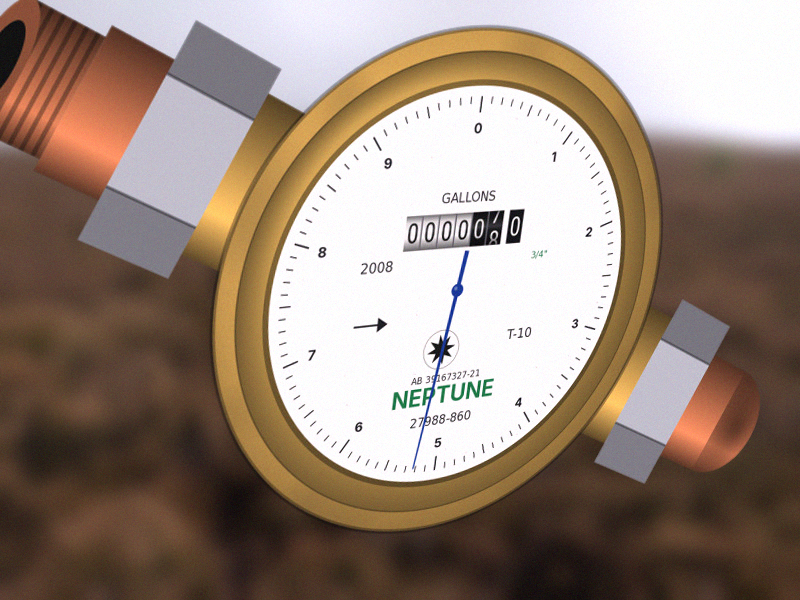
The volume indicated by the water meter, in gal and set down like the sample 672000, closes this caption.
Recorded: 75.2
